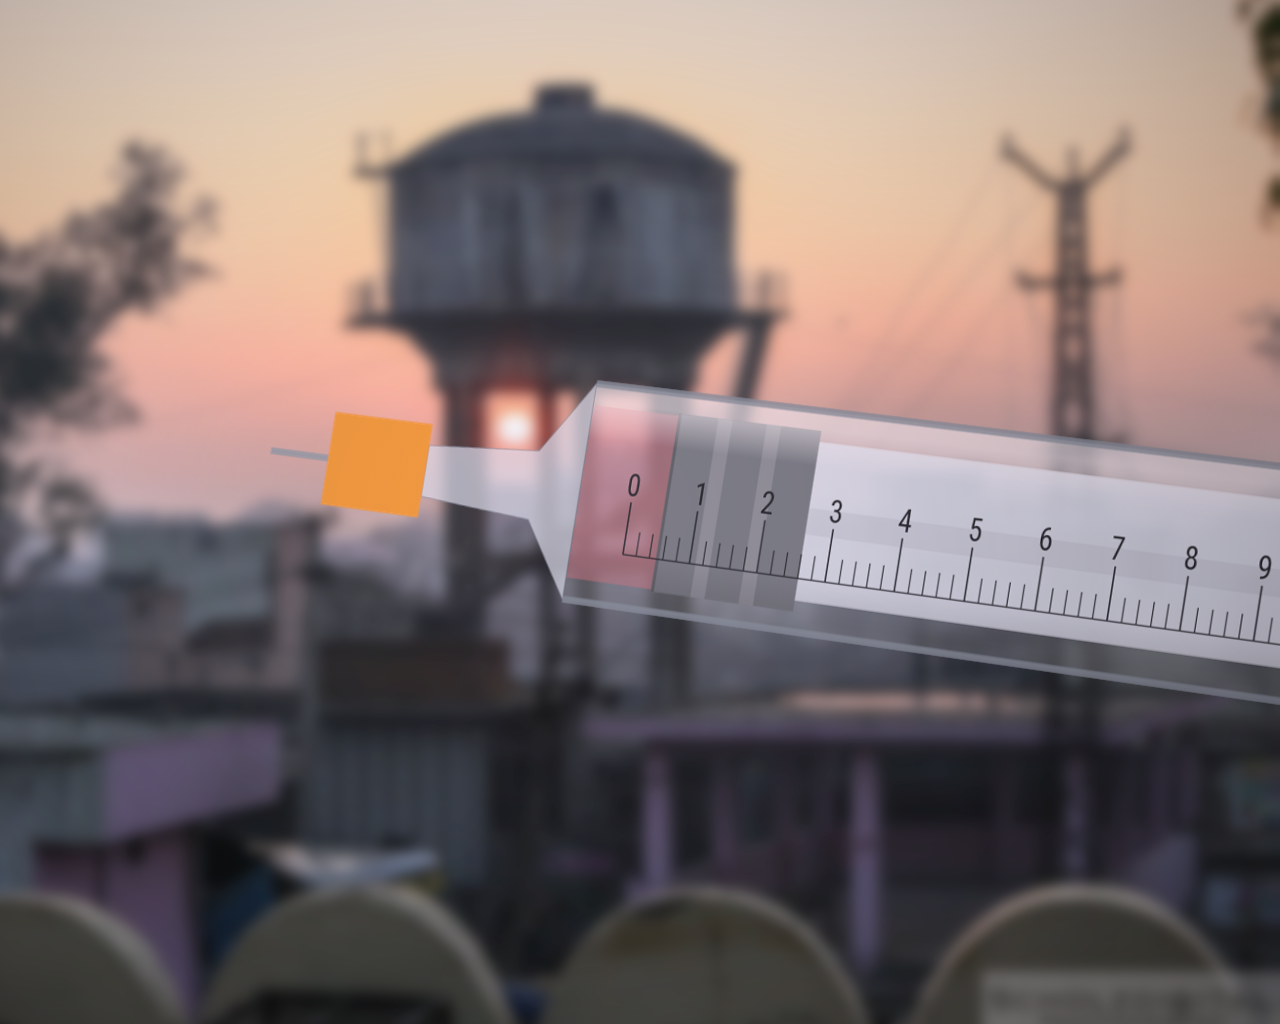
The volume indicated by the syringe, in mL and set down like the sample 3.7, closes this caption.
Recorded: 0.5
